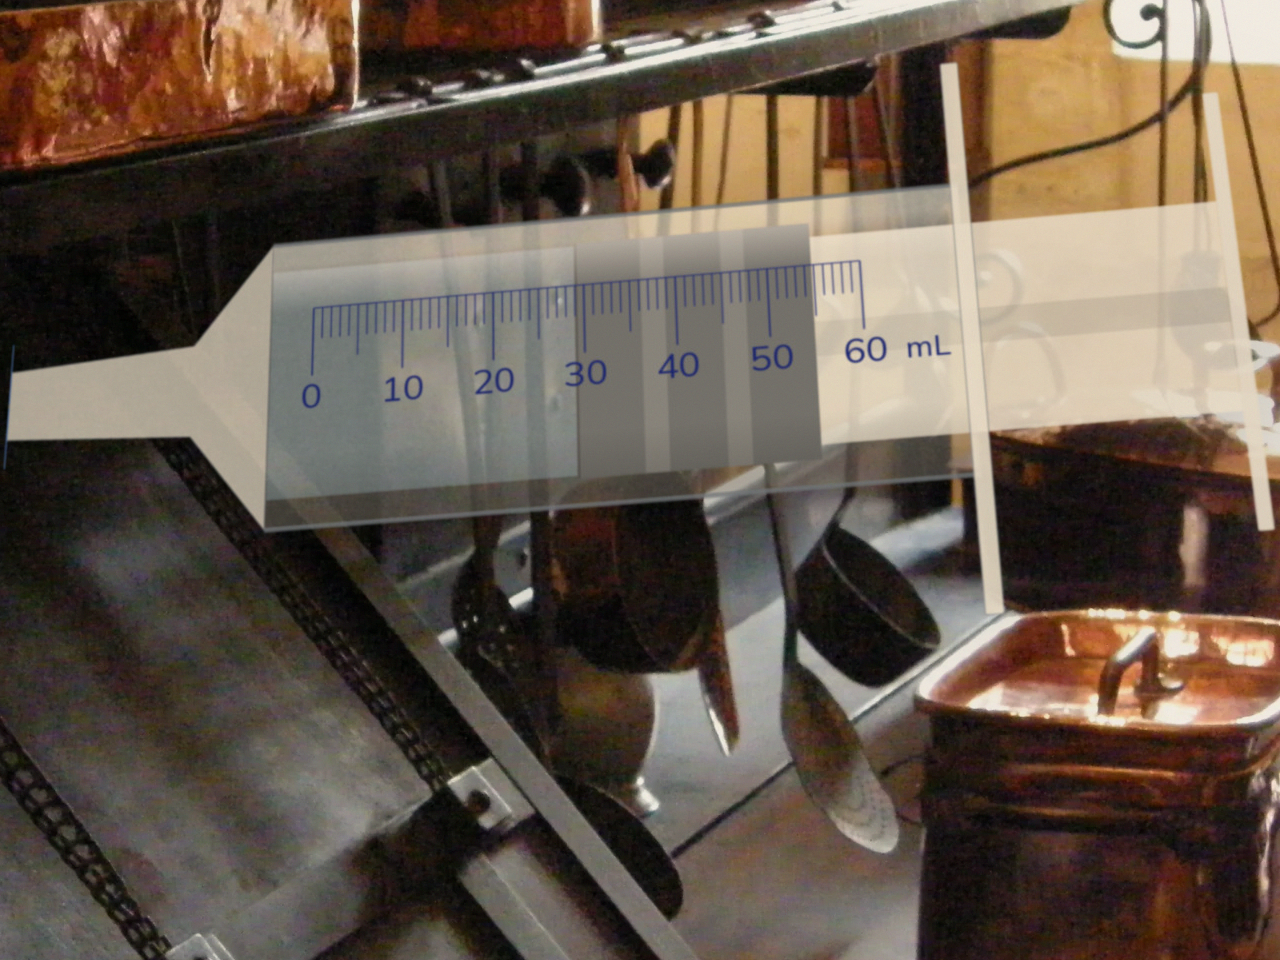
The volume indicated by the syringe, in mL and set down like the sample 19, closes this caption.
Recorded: 29
